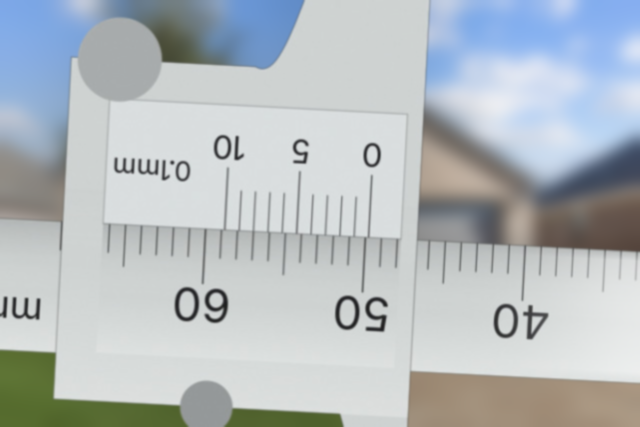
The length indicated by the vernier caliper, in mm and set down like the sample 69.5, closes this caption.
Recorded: 49.8
